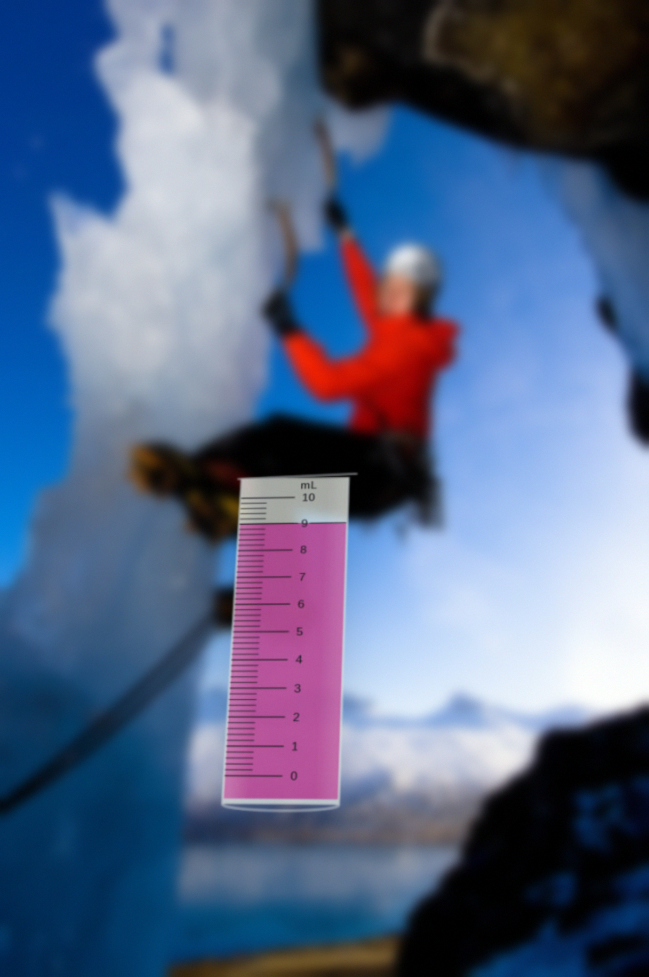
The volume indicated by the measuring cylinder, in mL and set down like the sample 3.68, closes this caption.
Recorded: 9
